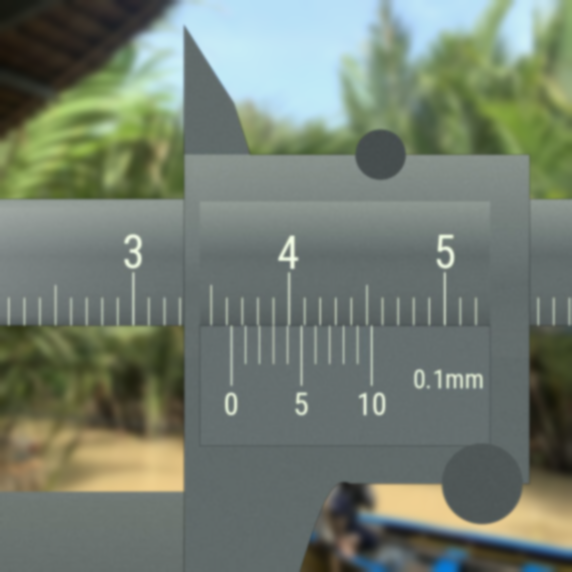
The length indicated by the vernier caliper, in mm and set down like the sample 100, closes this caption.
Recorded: 36.3
